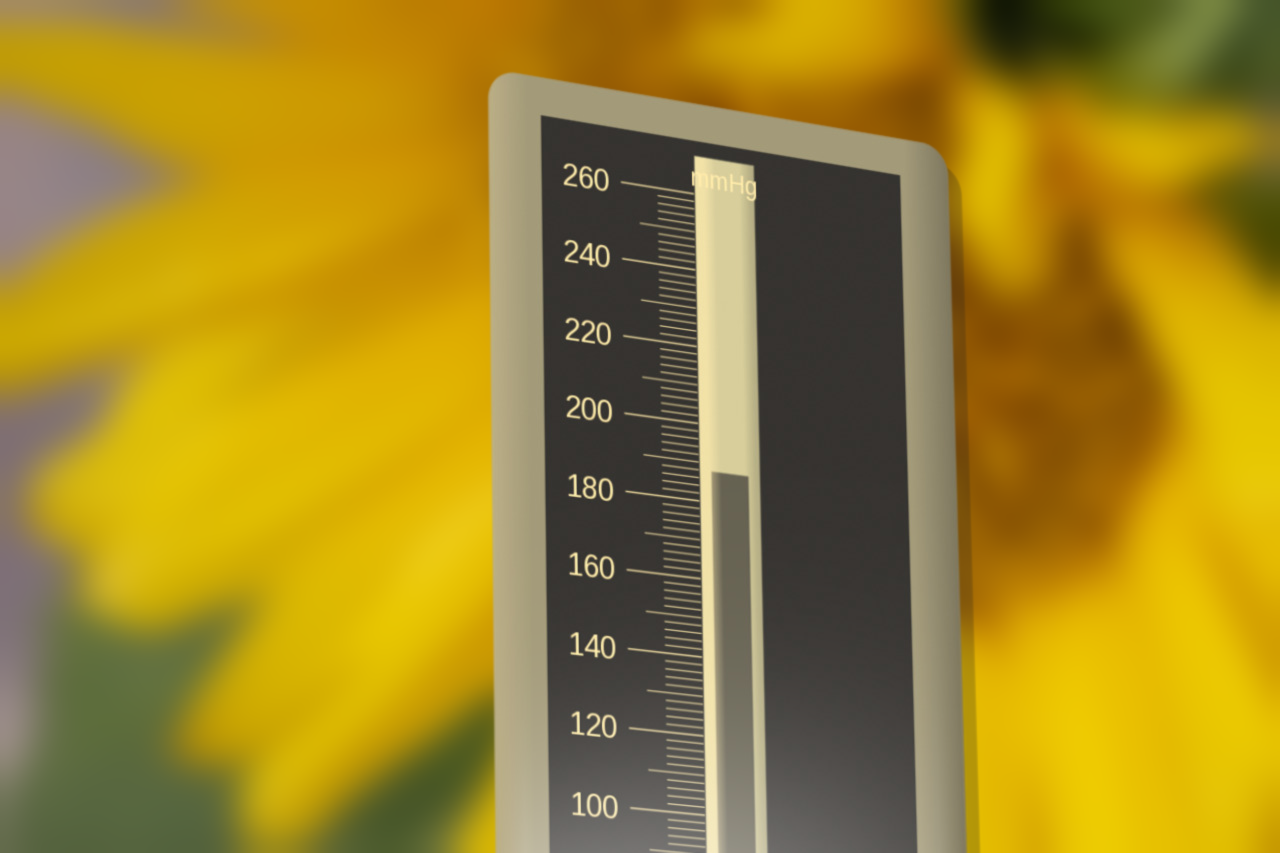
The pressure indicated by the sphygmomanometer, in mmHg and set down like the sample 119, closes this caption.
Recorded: 188
